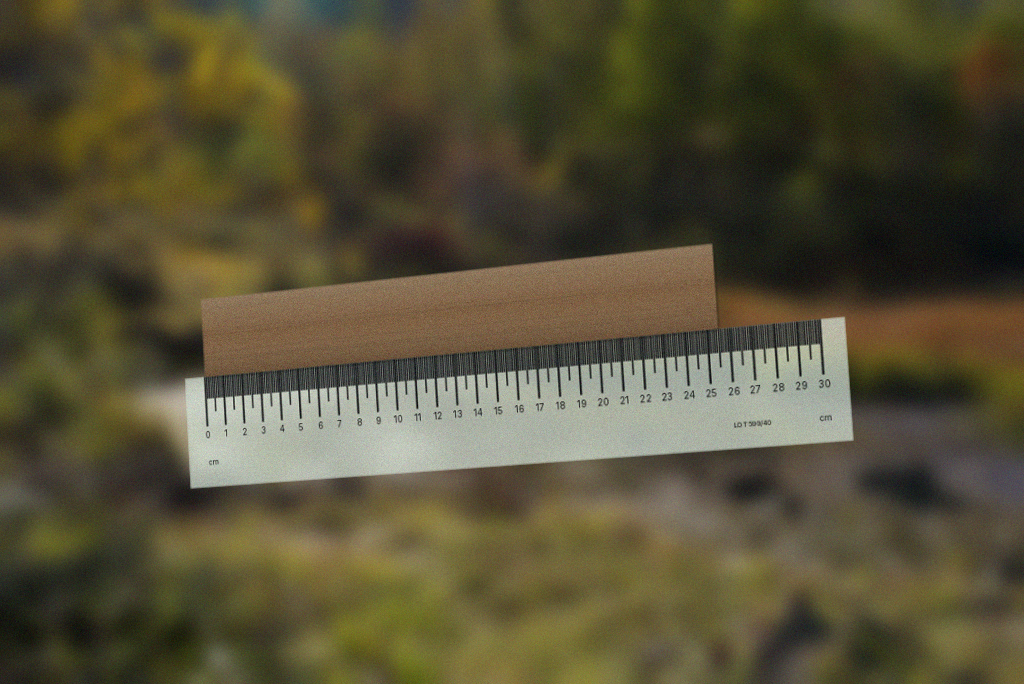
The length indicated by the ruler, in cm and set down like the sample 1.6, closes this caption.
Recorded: 25.5
